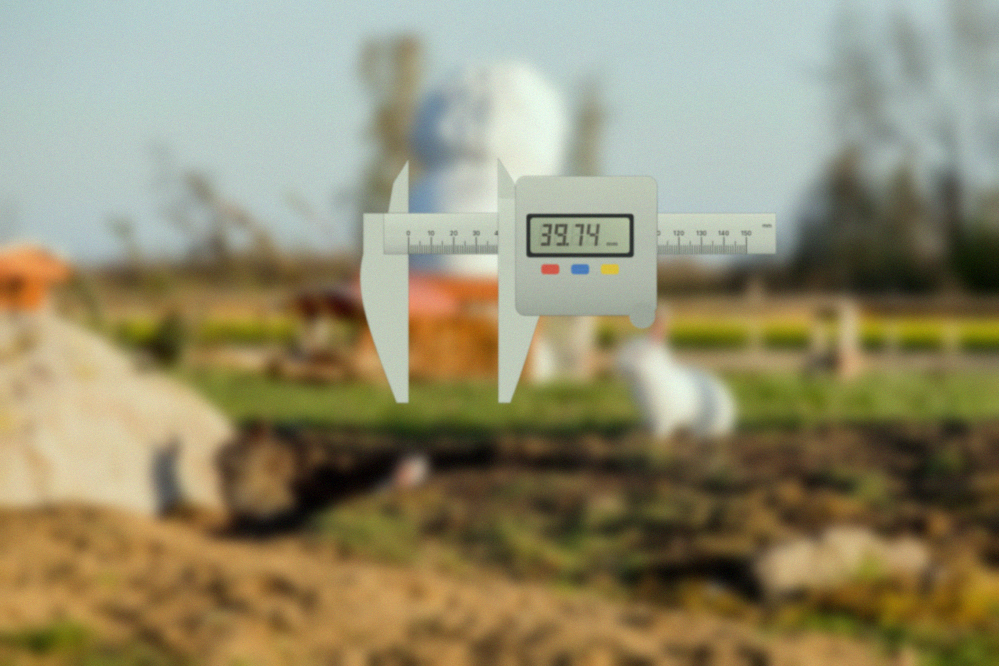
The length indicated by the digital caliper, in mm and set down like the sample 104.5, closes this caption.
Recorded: 39.74
